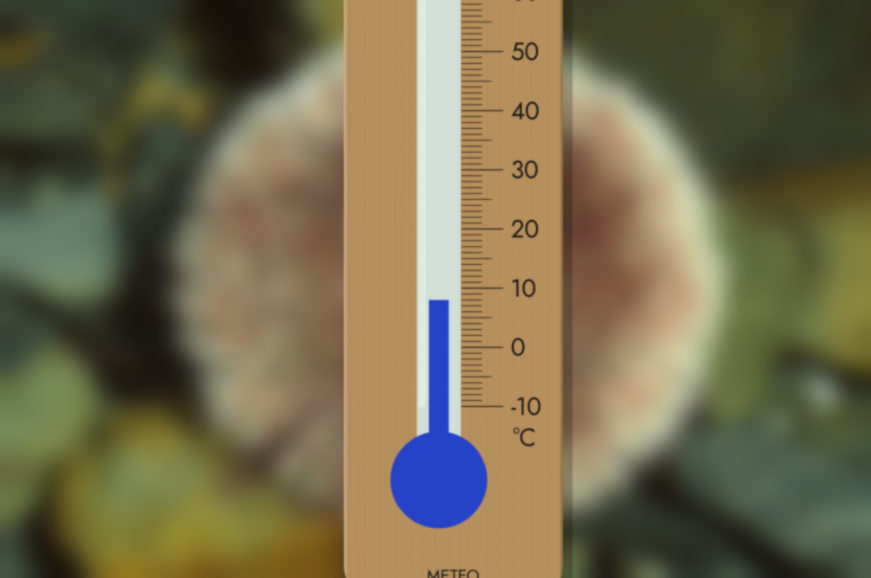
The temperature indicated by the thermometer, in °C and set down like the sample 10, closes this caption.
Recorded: 8
